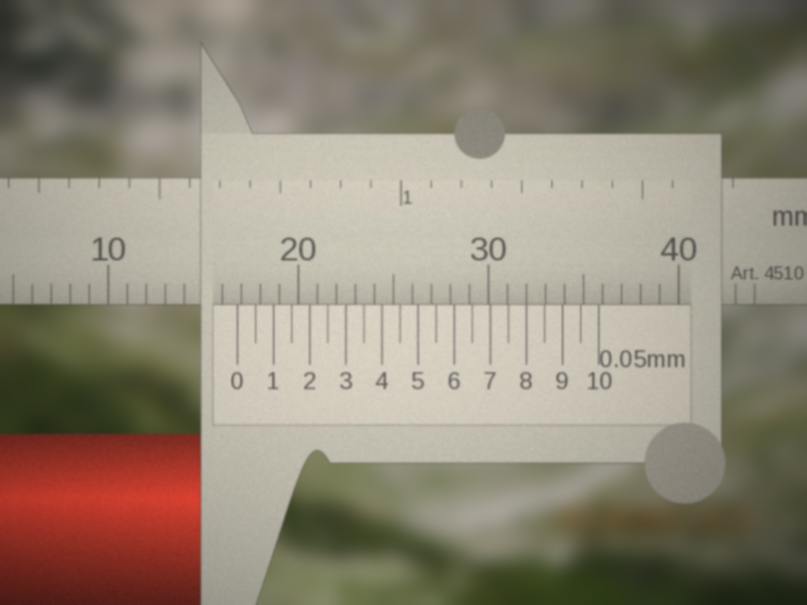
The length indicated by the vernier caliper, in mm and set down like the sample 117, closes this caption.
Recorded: 16.8
